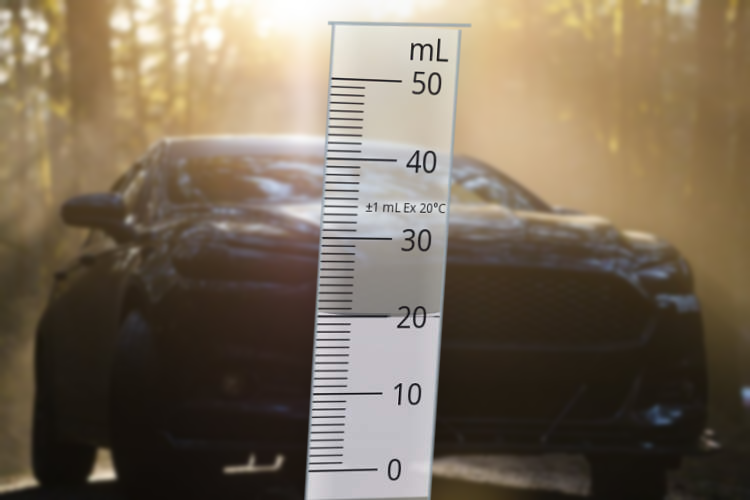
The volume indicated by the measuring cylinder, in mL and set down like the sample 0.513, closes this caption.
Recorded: 20
